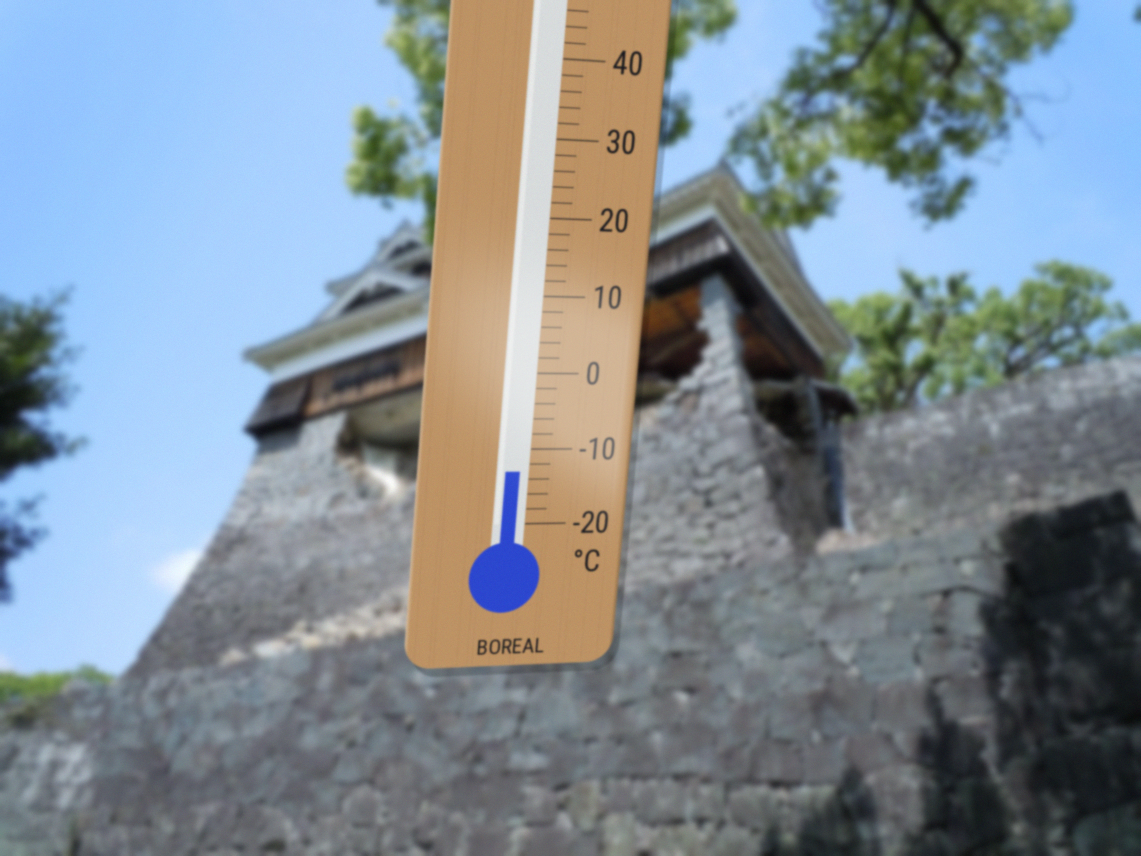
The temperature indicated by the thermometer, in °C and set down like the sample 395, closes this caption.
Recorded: -13
